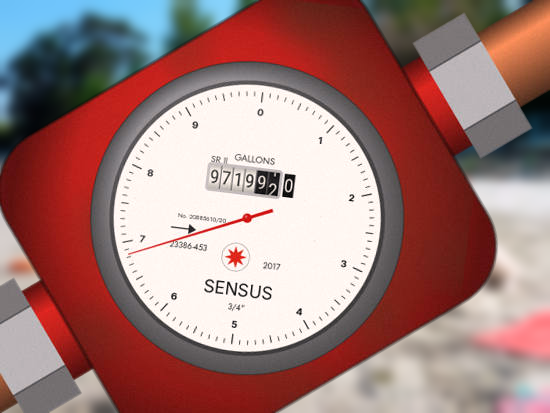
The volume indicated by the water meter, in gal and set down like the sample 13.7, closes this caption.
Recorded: 9719916.8
